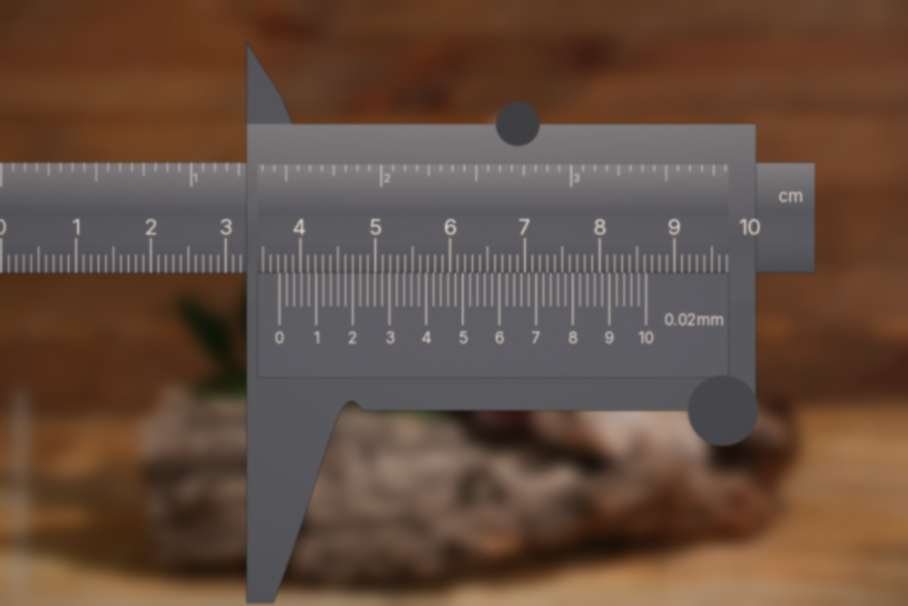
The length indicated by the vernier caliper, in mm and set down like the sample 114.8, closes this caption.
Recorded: 37.2
